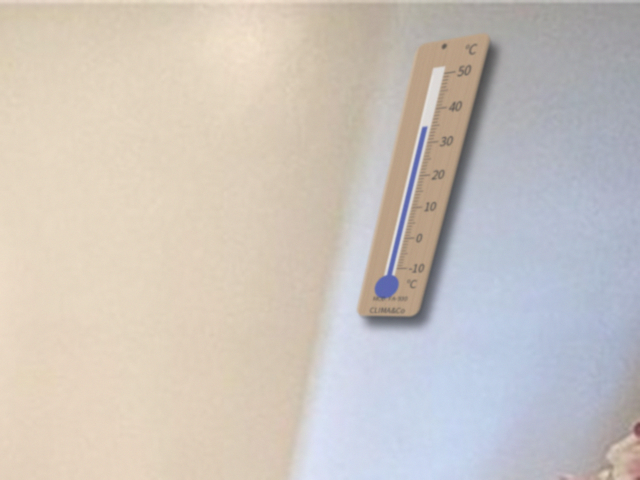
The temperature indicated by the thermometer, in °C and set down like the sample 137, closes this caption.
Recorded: 35
